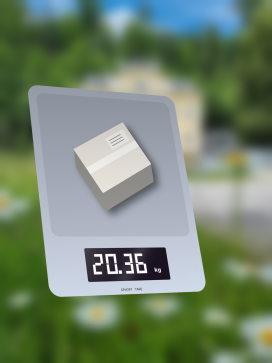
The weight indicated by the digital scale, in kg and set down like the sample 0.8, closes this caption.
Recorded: 20.36
